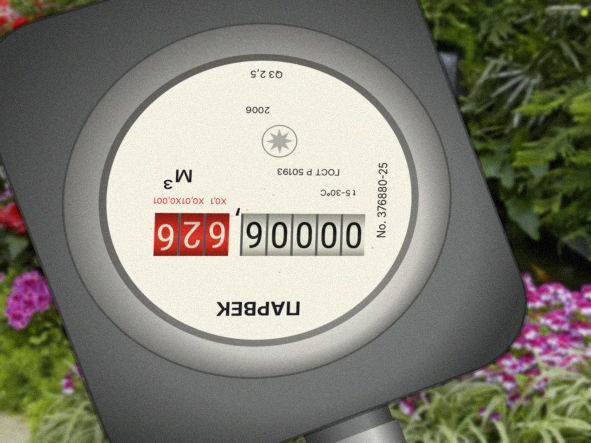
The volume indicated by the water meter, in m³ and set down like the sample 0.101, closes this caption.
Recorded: 6.626
